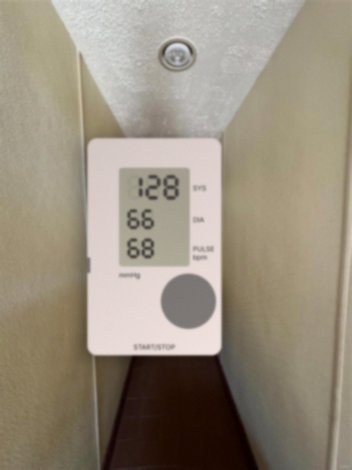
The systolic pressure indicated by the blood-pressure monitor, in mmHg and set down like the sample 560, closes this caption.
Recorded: 128
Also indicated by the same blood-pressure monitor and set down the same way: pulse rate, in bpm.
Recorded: 68
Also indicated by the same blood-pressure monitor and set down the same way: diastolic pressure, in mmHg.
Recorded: 66
